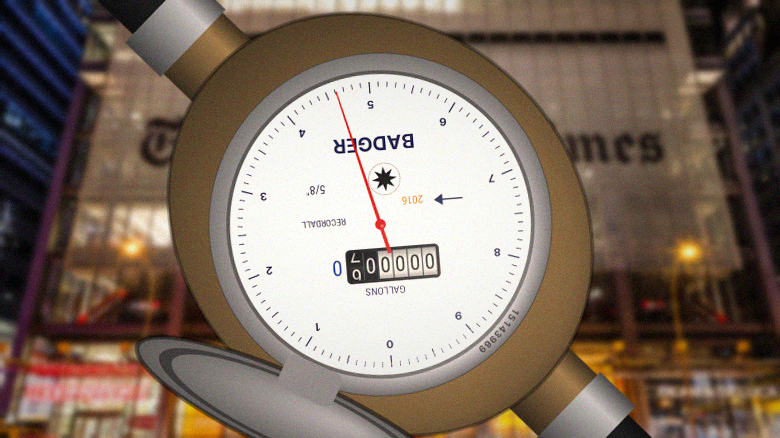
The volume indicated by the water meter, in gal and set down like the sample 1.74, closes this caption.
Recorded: 64.6
